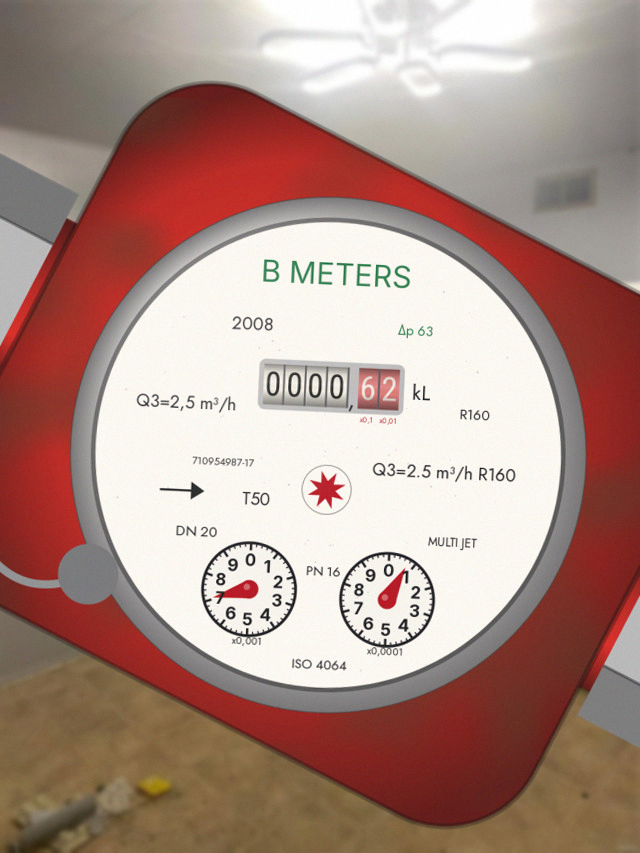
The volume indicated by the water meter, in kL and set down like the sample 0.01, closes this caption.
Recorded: 0.6270
